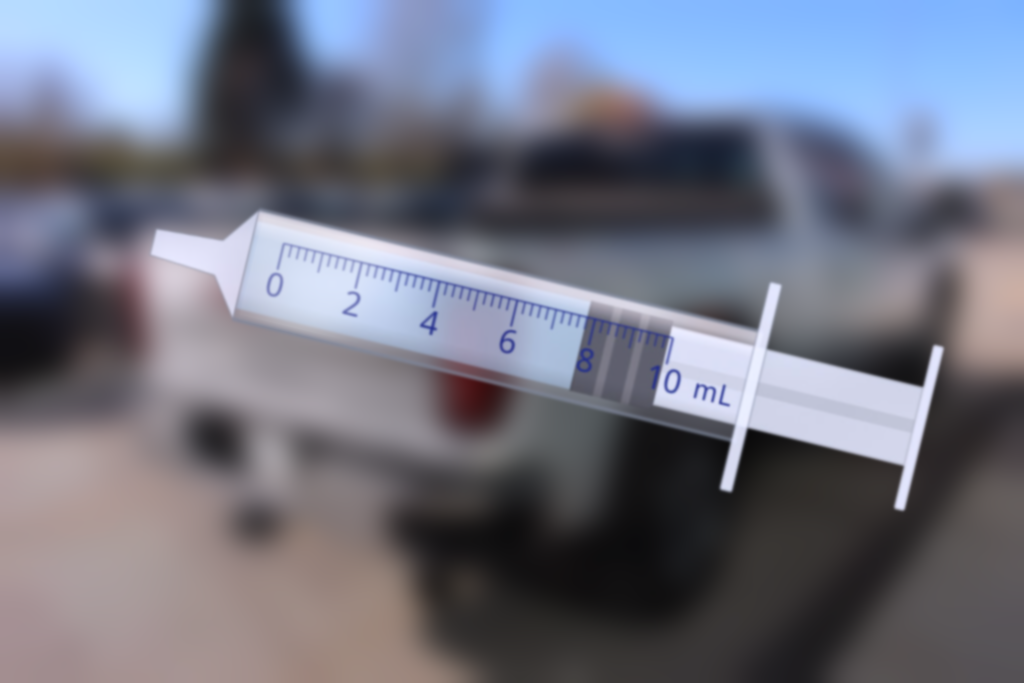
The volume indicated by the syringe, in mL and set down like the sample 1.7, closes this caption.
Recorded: 7.8
